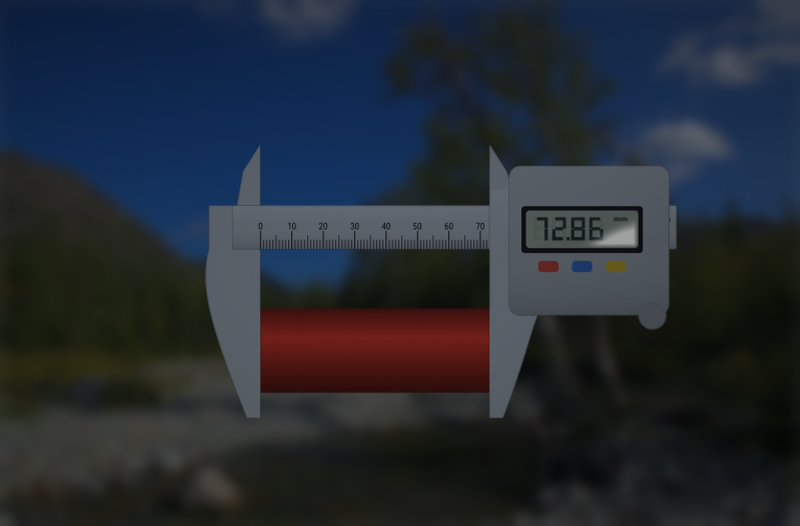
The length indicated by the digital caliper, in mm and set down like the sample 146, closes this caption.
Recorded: 72.86
